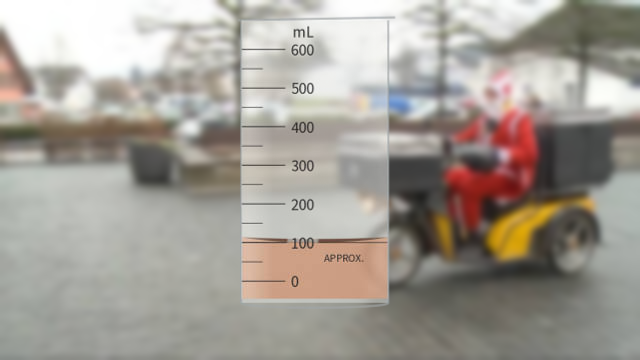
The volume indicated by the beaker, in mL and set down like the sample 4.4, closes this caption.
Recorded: 100
